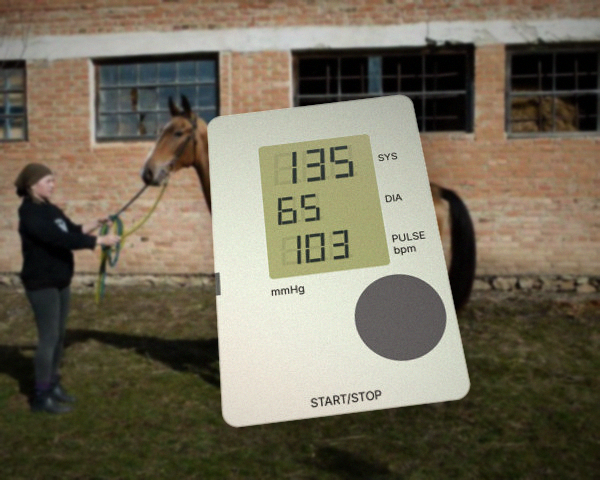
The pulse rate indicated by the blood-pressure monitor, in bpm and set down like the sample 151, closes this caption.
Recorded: 103
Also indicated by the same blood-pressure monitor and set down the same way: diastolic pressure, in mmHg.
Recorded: 65
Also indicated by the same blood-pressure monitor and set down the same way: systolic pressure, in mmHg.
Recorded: 135
